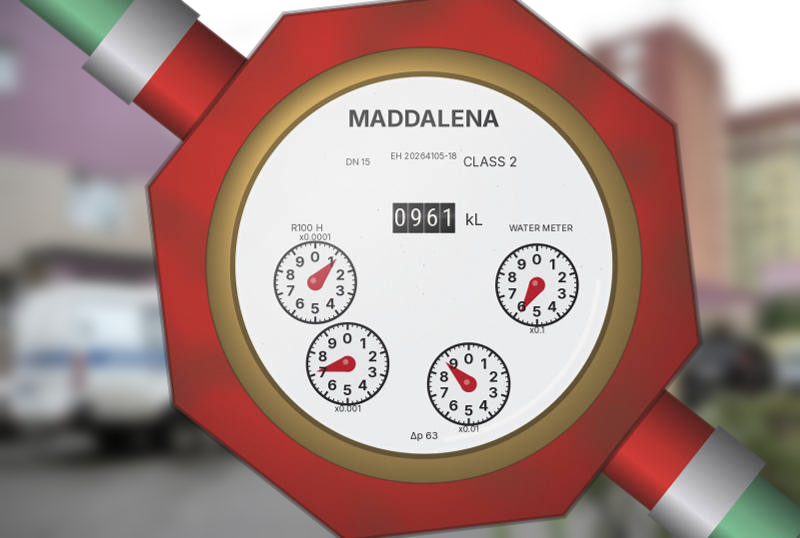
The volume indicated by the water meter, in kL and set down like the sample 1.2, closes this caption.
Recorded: 961.5871
